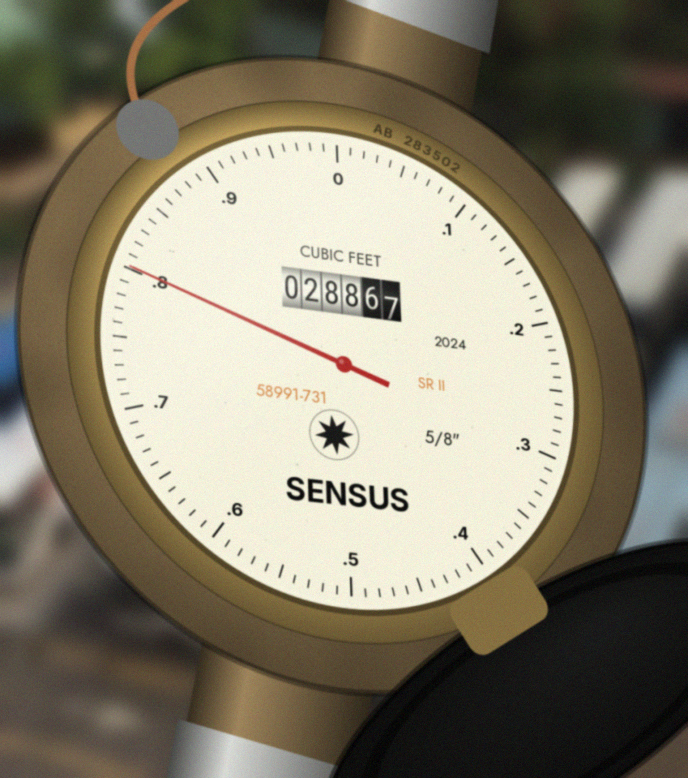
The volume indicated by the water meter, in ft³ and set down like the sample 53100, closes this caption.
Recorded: 28866.80
